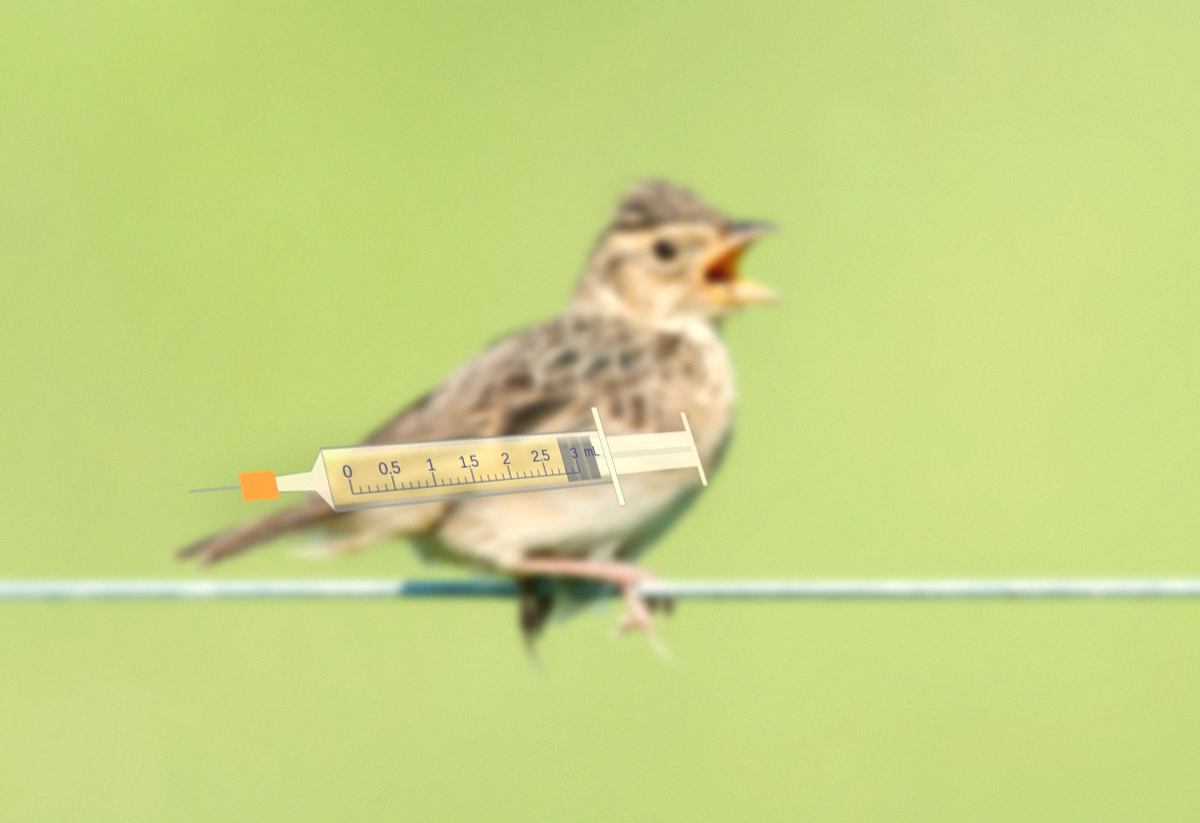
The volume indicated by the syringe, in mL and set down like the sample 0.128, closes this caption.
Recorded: 2.8
